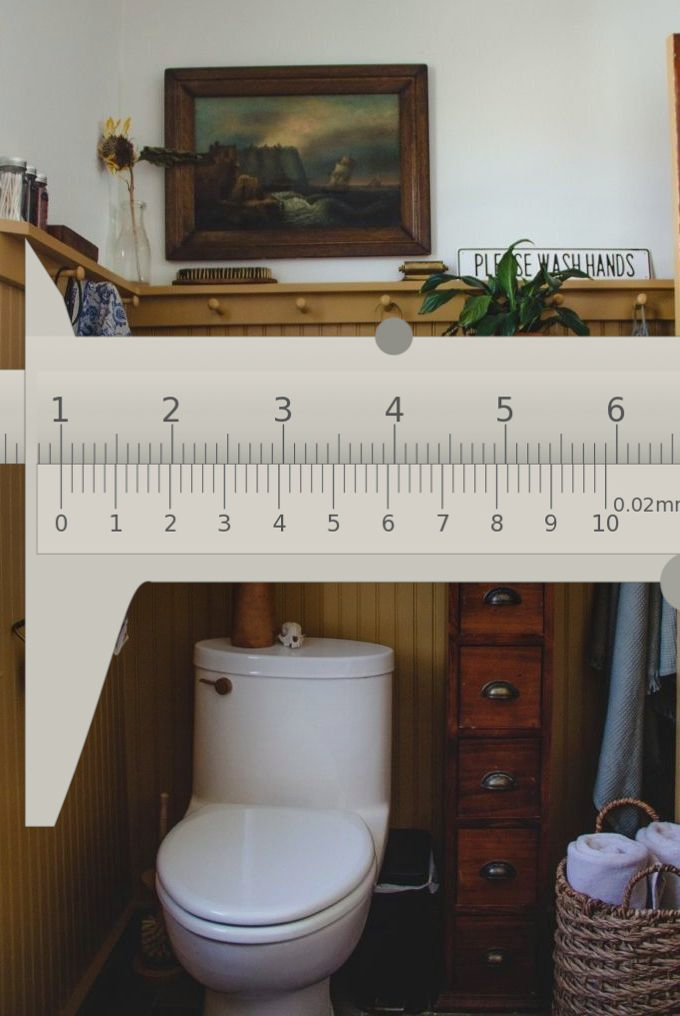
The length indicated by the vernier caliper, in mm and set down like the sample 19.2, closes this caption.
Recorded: 10.0
